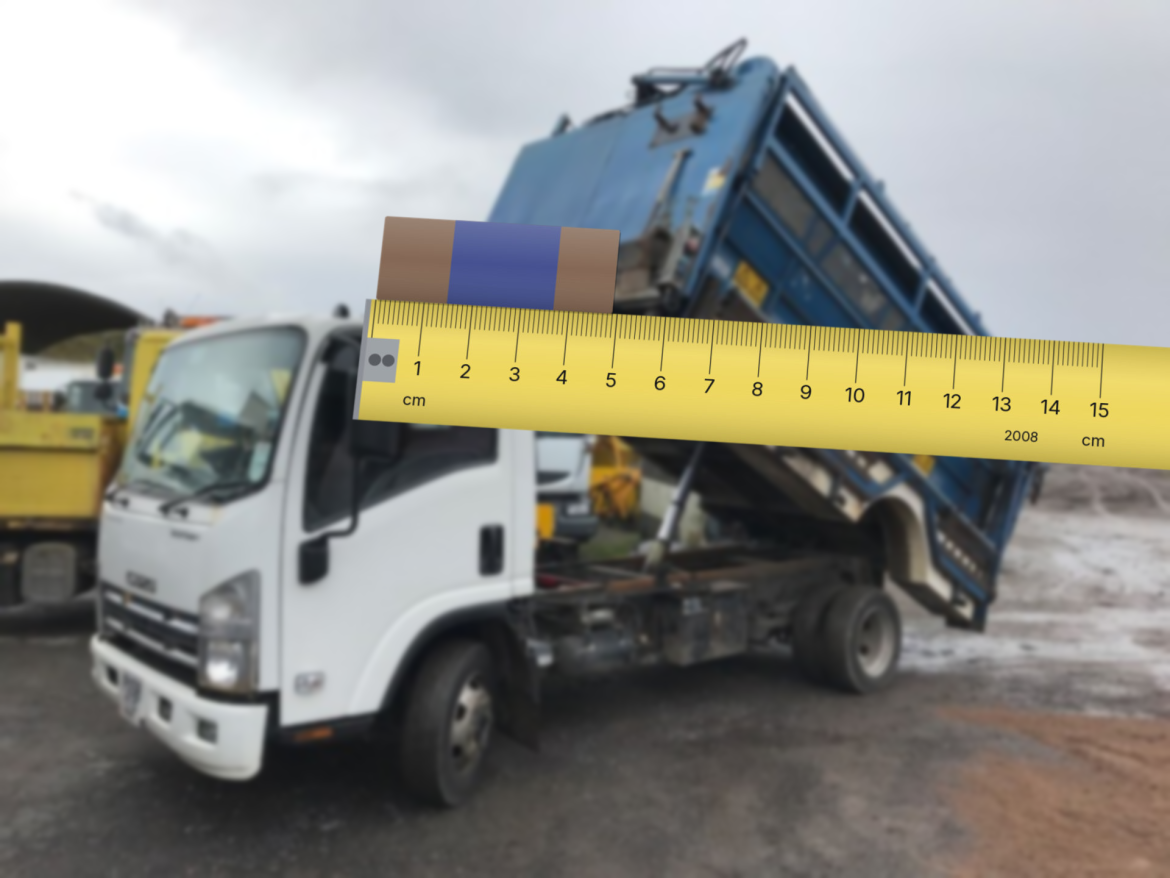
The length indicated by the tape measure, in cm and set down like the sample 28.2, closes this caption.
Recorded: 4.9
